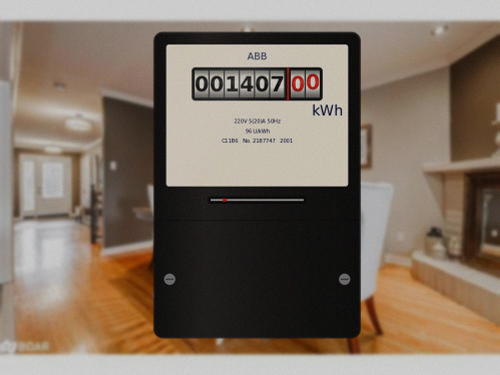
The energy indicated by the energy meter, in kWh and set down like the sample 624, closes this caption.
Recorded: 1407.00
